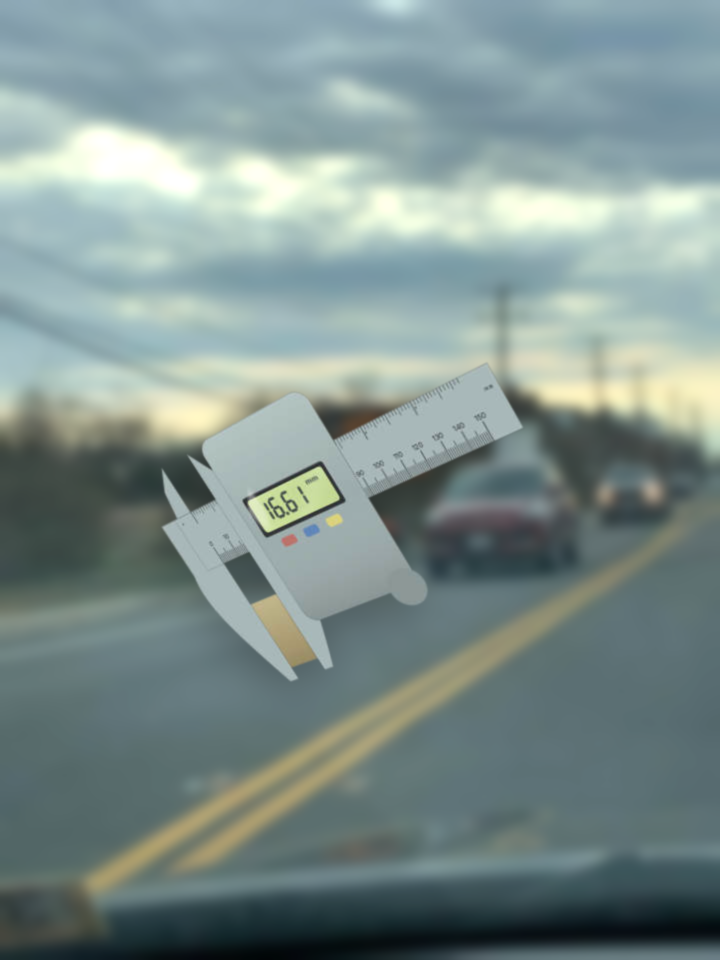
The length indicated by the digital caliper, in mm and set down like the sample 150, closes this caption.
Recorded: 16.61
